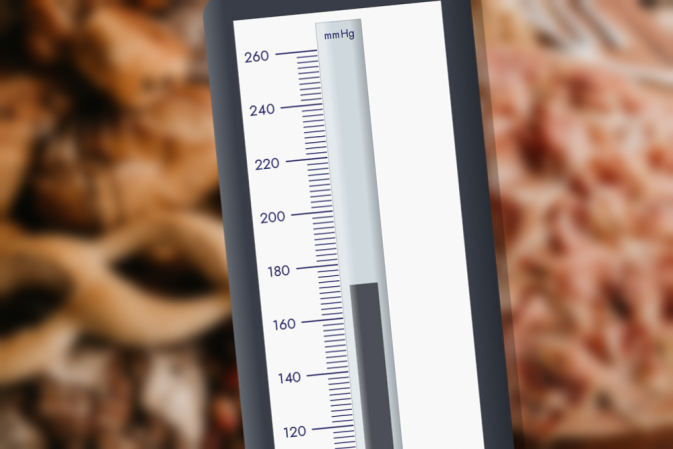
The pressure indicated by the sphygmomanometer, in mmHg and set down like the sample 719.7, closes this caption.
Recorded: 172
